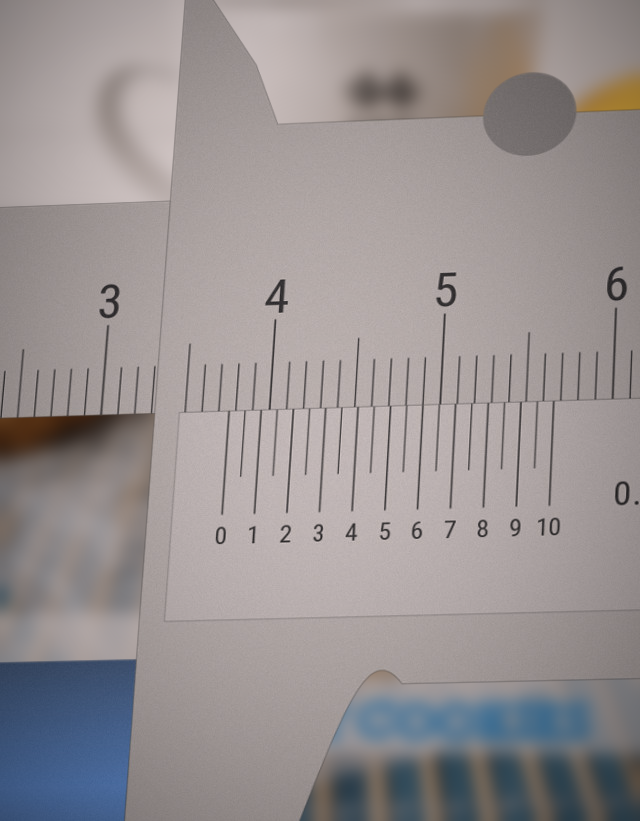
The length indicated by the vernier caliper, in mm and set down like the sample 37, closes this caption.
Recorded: 37.6
